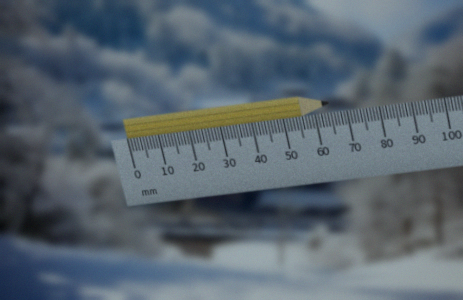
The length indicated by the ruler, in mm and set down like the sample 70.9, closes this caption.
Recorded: 65
